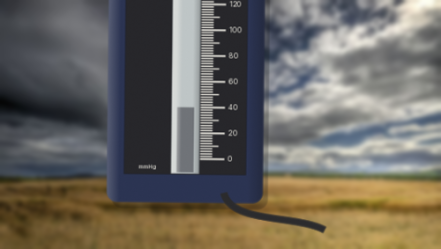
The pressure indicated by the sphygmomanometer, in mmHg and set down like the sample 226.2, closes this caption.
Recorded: 40
